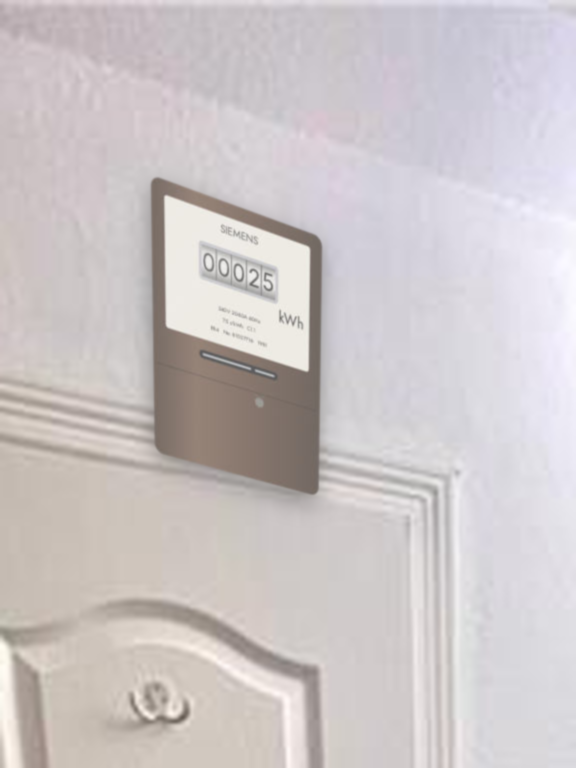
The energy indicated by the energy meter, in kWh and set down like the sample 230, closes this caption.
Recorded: 25
